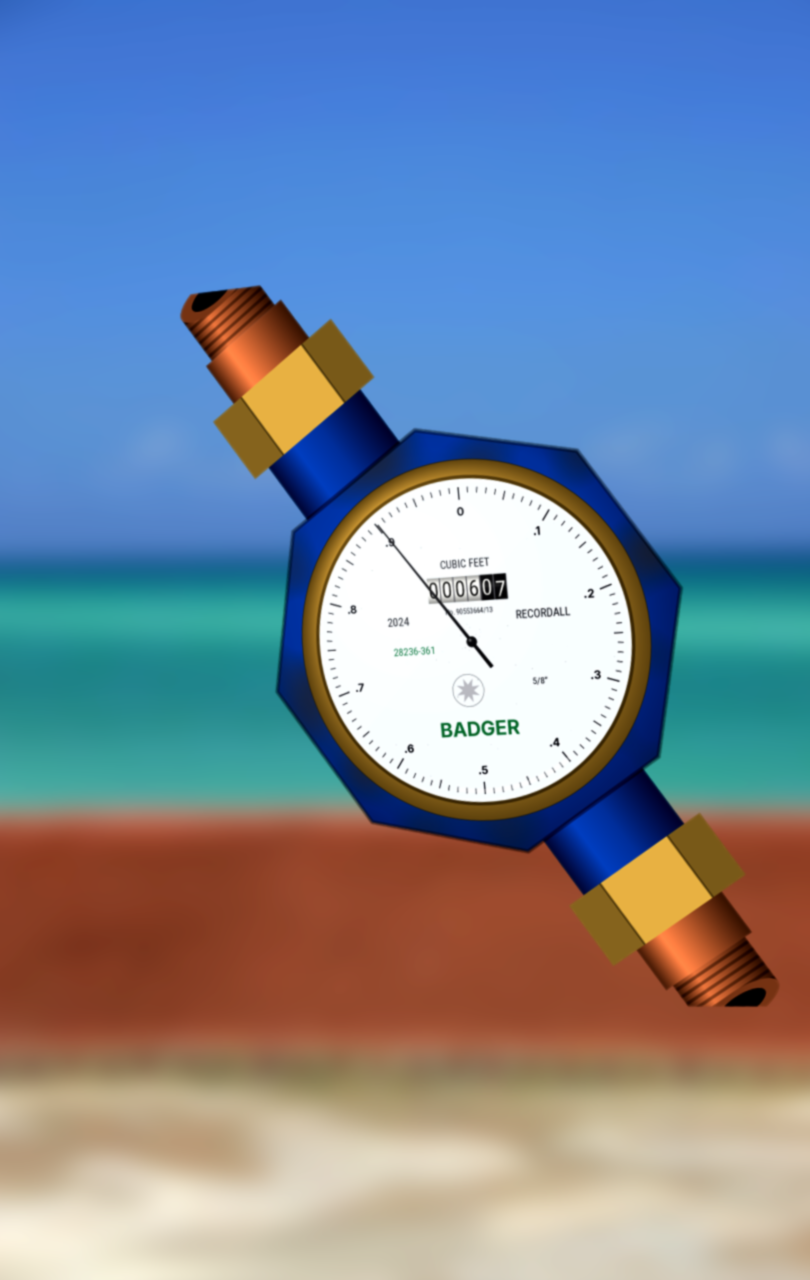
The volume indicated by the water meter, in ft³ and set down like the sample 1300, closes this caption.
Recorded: 606.90
